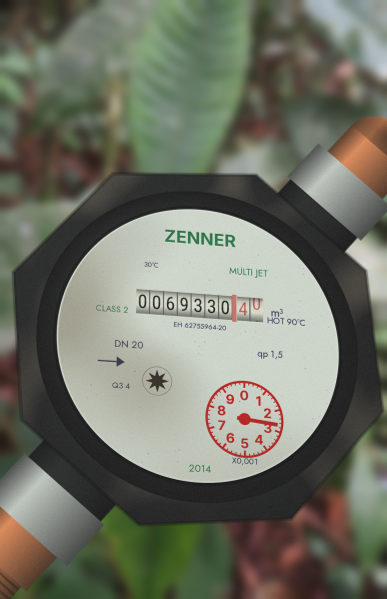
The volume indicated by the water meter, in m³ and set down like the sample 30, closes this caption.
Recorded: 69330.402
